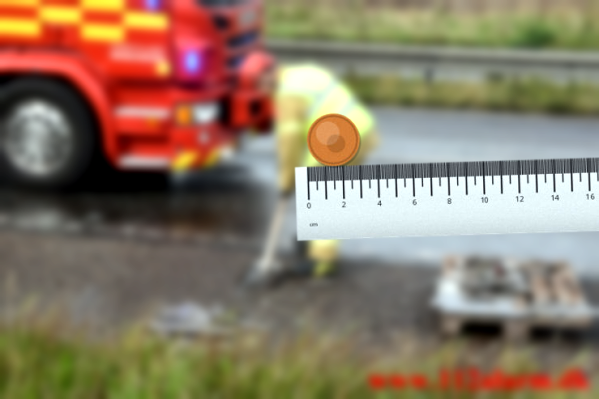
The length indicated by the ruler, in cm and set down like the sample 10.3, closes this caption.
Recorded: 3
